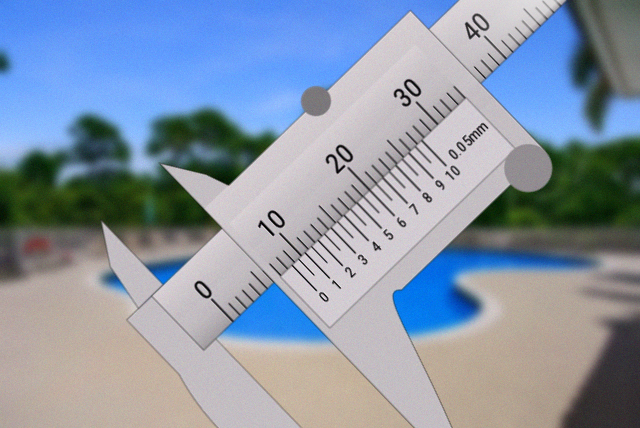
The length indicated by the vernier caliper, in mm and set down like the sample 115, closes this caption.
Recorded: 8.6
